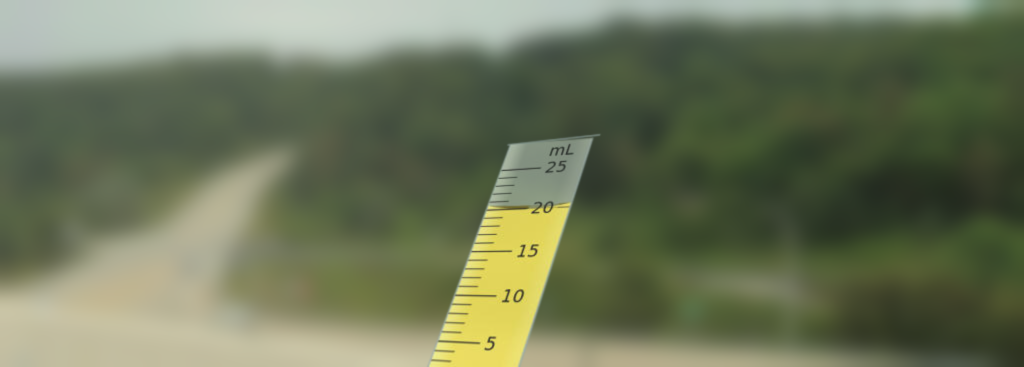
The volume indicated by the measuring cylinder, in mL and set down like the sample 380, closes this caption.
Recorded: 20
